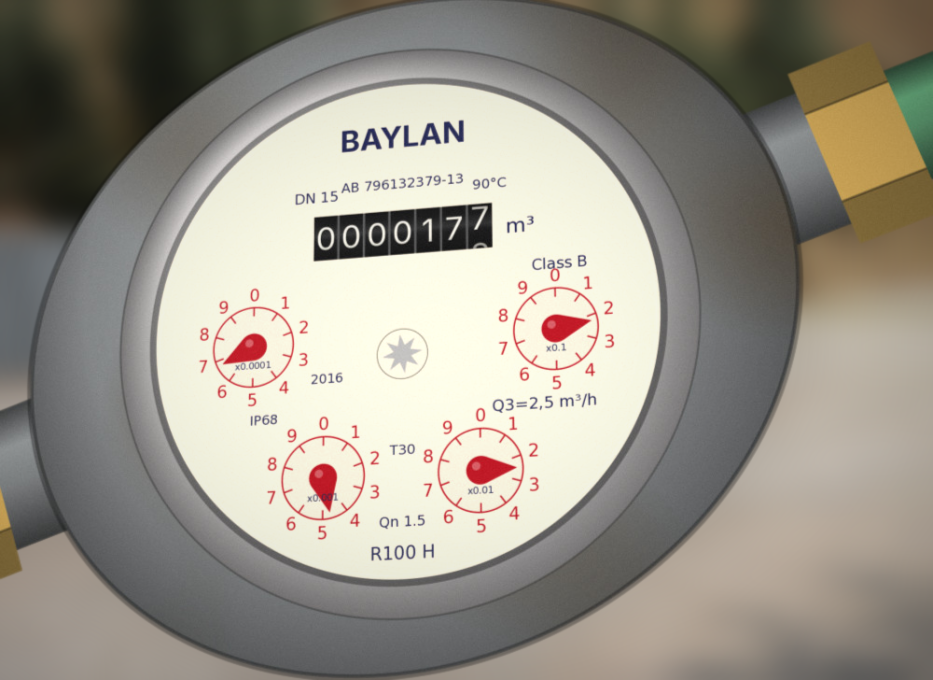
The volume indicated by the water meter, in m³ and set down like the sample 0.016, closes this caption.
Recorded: 177.2246
